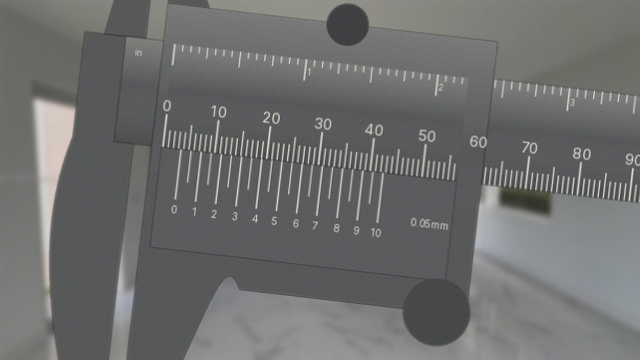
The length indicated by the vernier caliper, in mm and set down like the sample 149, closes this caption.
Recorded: 3.5
